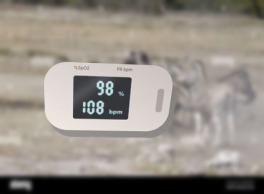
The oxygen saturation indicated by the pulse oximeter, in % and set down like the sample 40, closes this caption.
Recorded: 98
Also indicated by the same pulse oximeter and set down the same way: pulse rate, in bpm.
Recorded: 108
